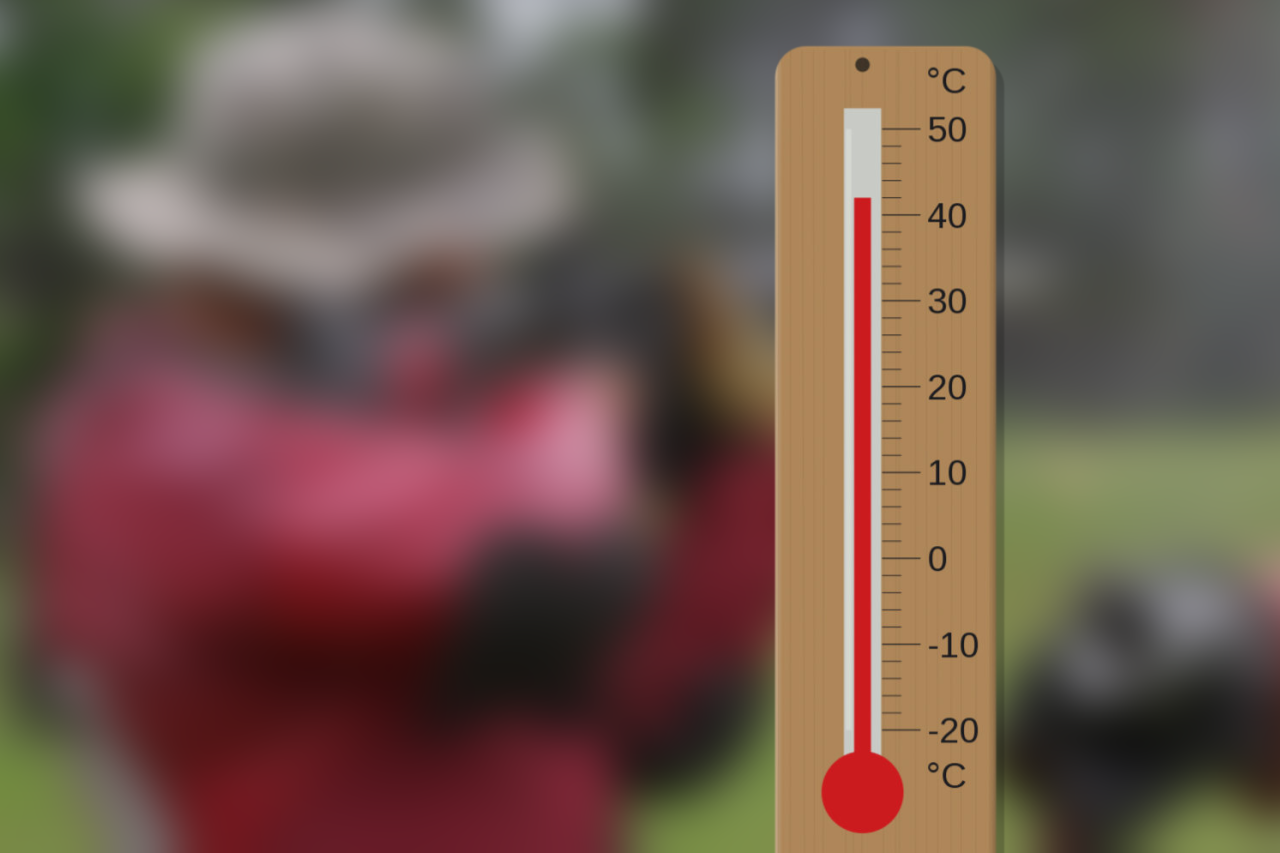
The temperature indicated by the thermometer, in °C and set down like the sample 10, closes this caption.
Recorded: 42
